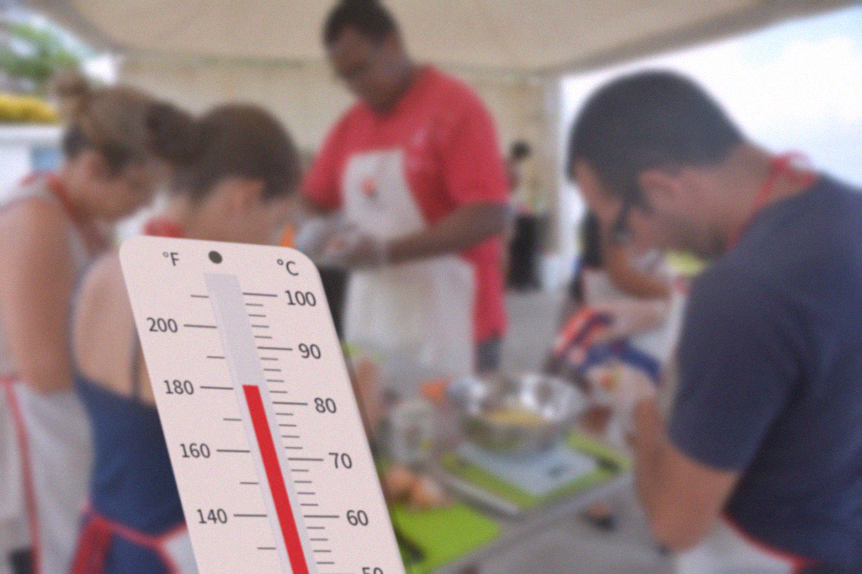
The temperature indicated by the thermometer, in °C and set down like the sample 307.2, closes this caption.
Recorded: 83
